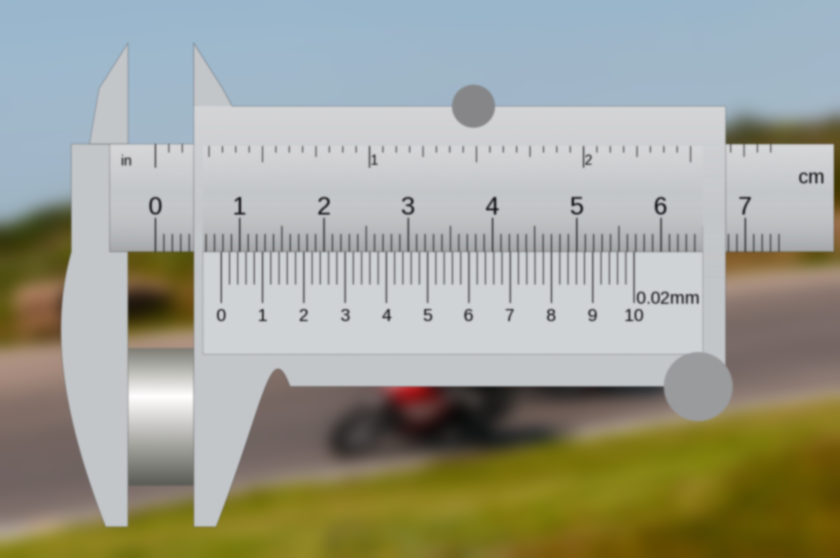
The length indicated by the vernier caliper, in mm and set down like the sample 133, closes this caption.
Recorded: 7.8
